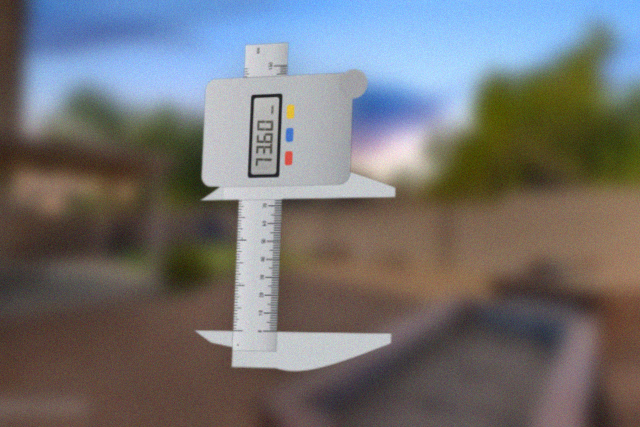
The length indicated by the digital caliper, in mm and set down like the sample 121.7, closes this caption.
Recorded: 73.60
